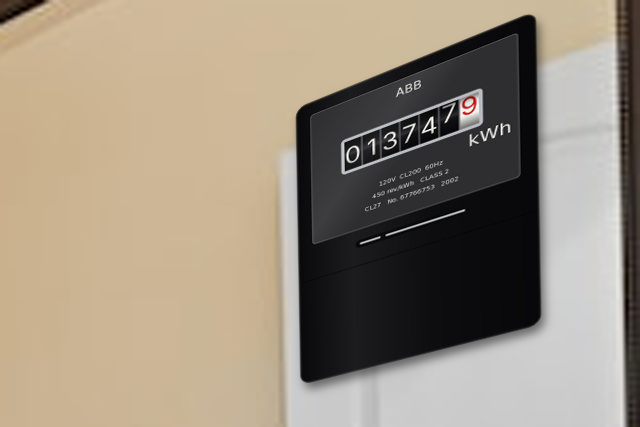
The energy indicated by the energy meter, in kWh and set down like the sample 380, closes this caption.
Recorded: 13747.9
